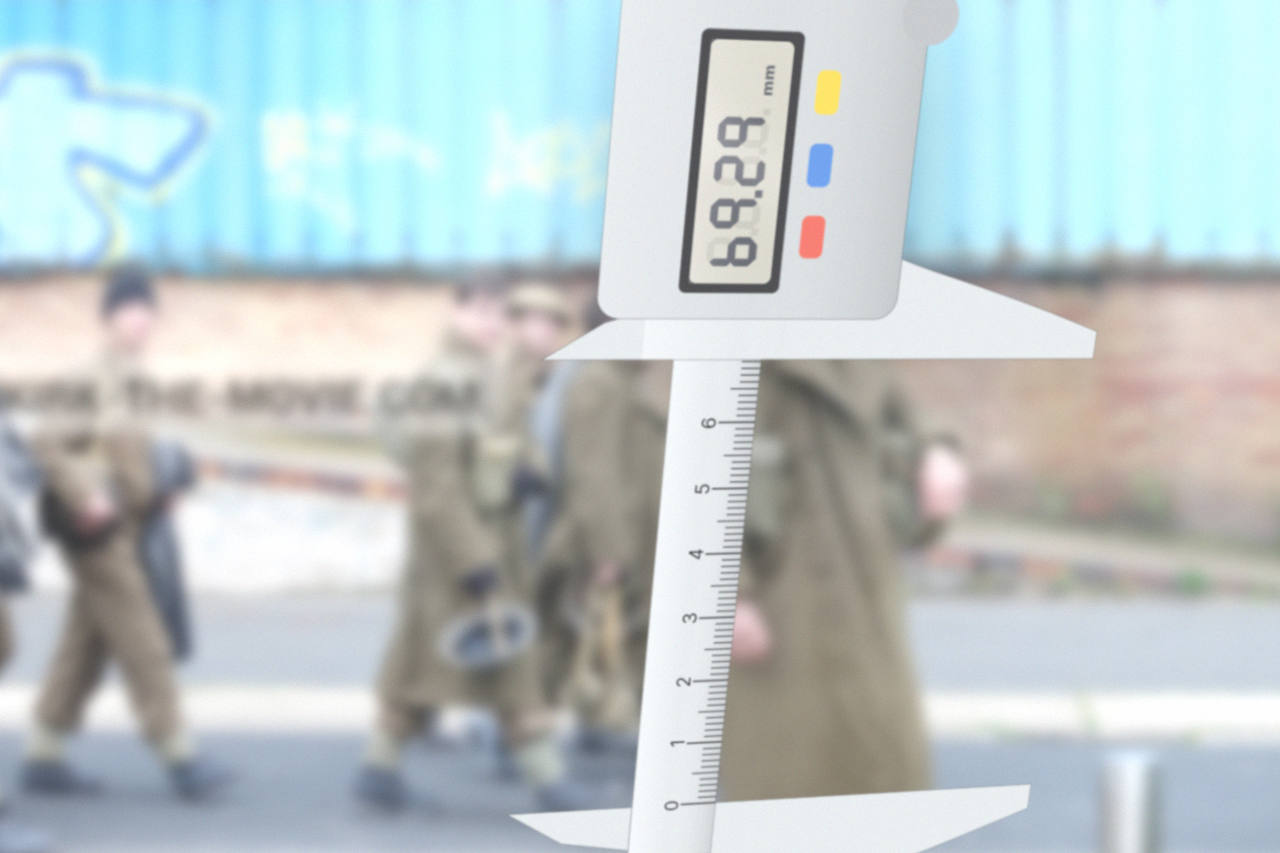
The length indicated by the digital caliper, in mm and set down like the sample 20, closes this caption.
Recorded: 69.29
